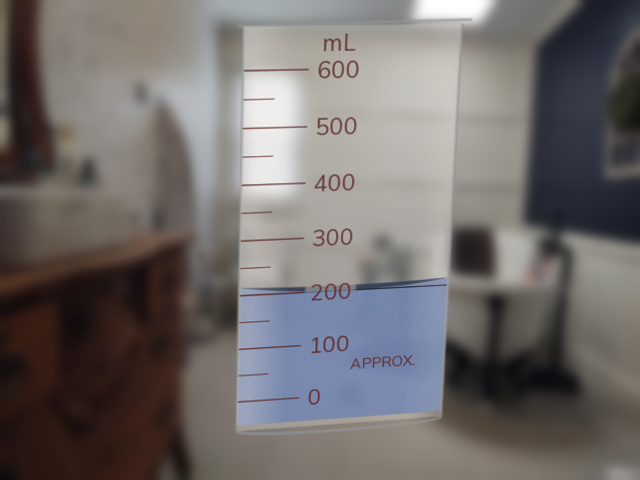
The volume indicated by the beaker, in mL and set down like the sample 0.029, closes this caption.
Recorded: 200
